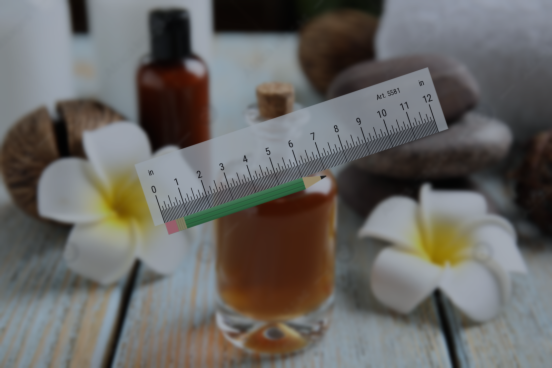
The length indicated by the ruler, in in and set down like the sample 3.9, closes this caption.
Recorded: 7
